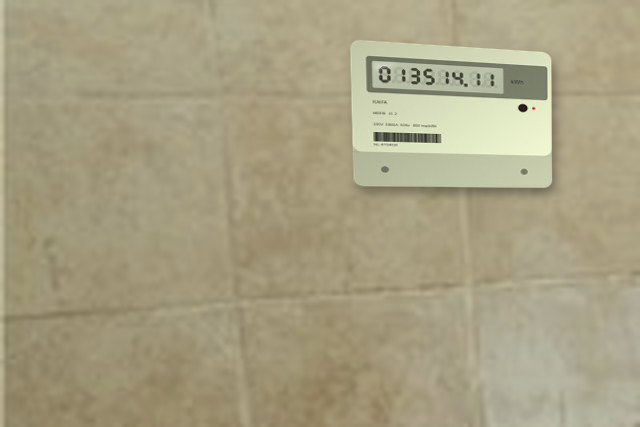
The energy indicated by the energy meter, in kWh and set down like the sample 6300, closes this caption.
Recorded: 13514.11
